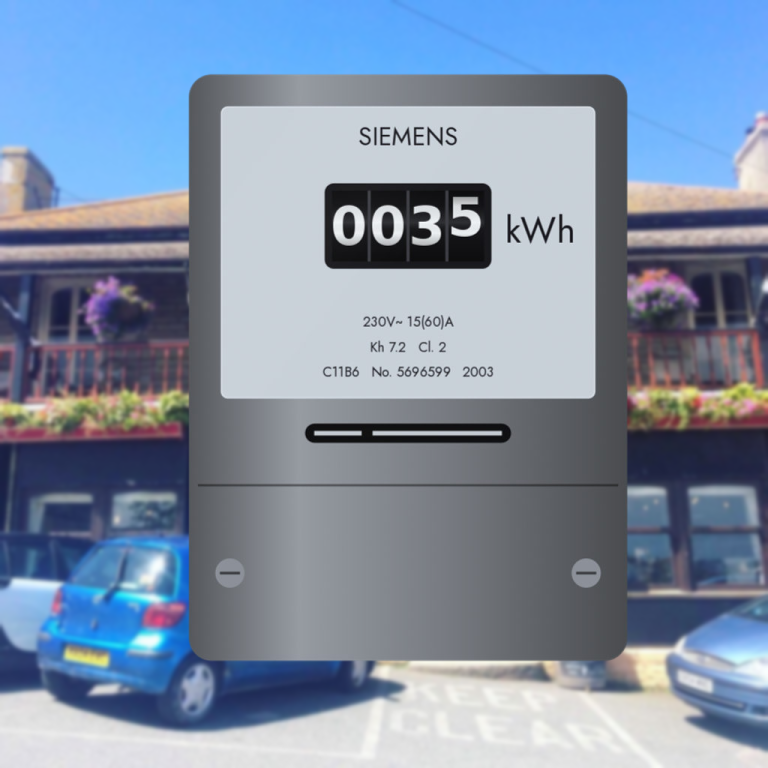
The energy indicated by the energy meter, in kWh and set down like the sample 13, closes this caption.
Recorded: 35
